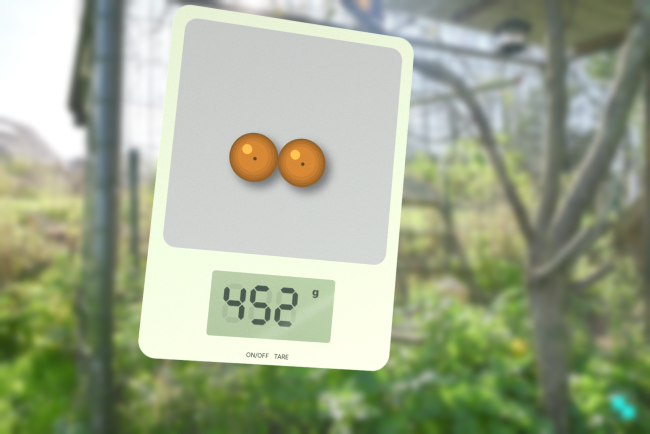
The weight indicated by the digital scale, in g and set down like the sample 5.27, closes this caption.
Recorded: 452
